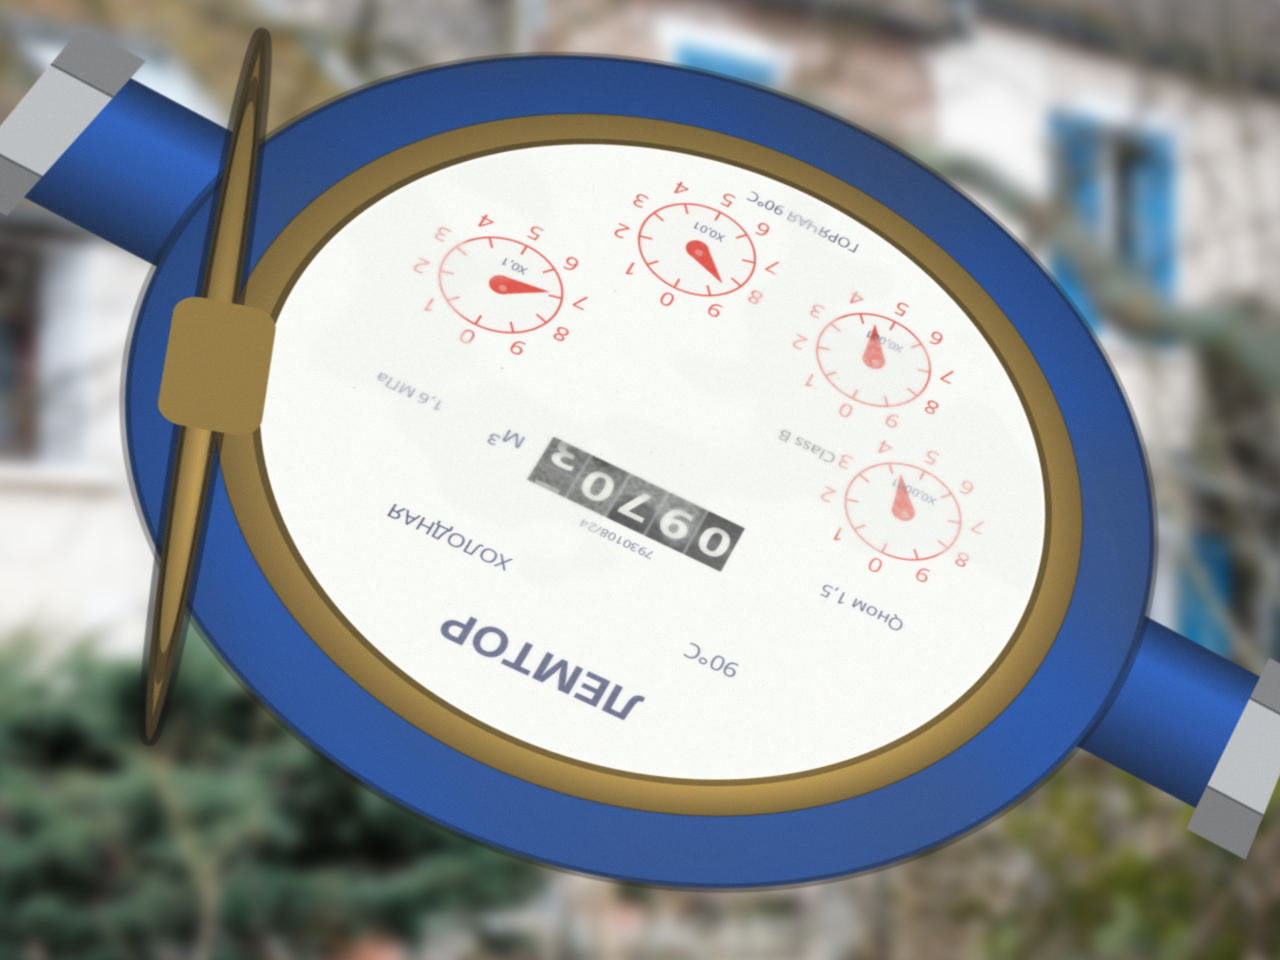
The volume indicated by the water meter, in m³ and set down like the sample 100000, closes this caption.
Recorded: 9702.6844
